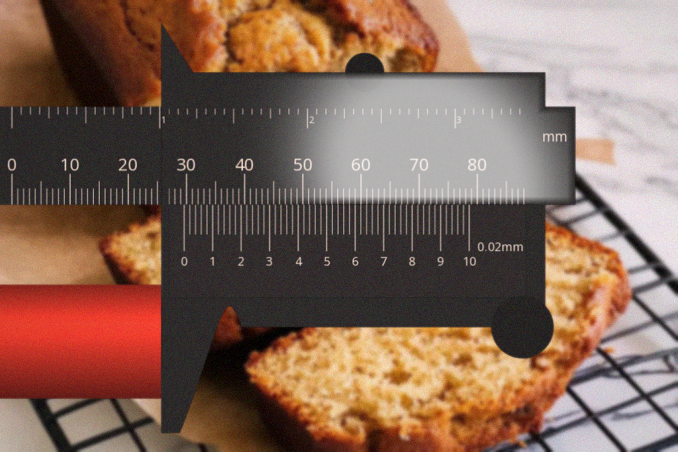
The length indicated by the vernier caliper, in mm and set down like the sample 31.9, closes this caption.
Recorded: 29.6
